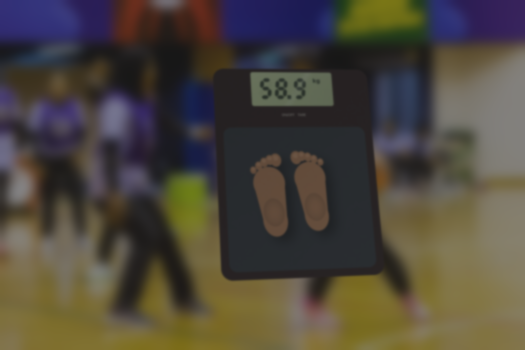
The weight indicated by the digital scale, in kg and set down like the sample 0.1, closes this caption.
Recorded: 58.9
